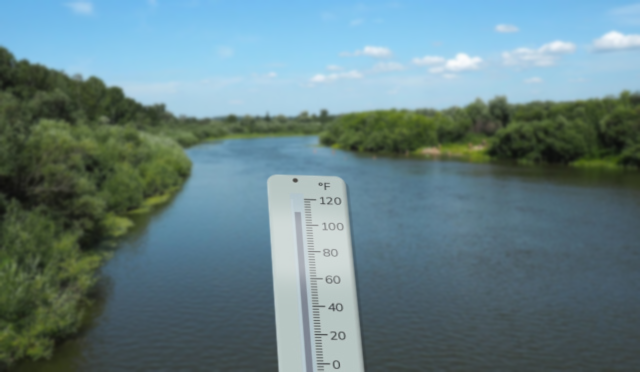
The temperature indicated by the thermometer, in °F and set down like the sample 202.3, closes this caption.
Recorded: 110
